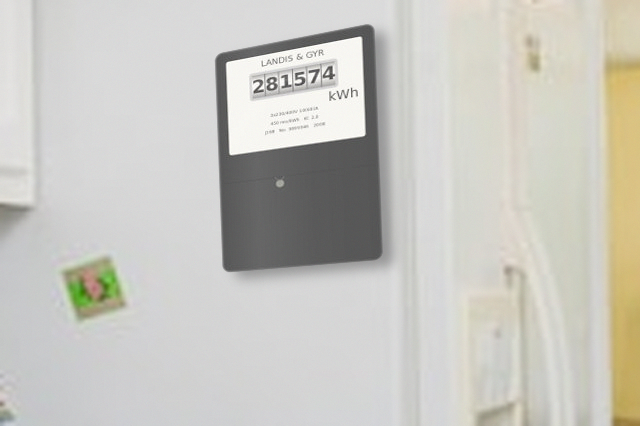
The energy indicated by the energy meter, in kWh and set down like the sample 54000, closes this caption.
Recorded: 281574
